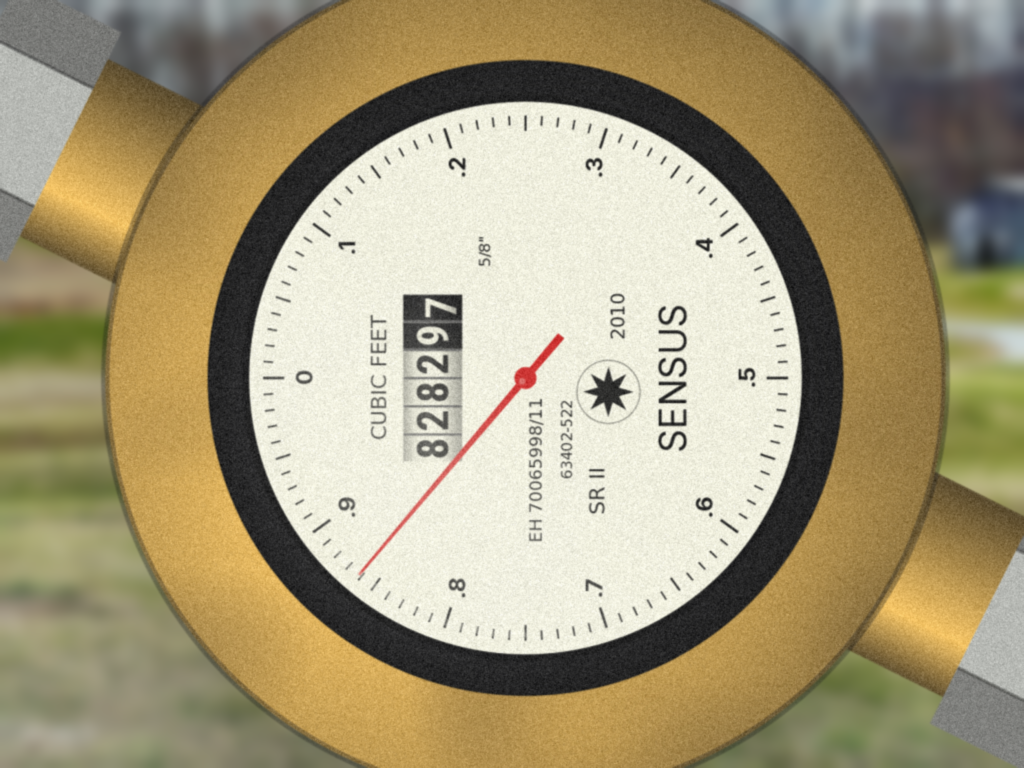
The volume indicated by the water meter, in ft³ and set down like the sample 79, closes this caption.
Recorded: 828296.86
